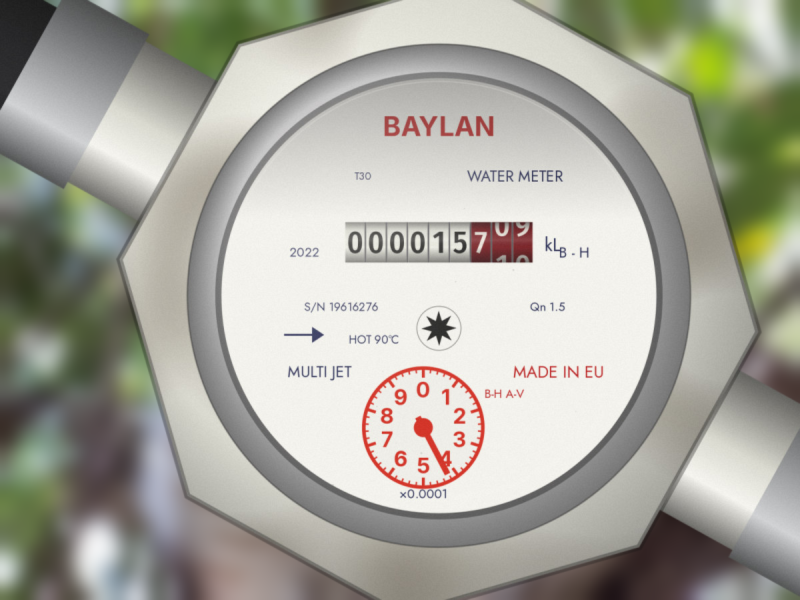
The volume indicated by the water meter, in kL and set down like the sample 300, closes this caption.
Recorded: 15.7094
